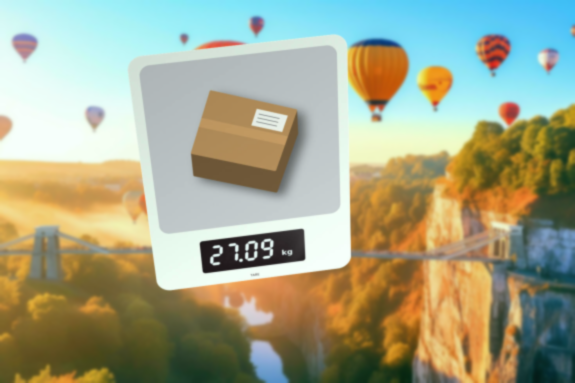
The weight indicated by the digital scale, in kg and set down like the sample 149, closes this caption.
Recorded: 27.09
